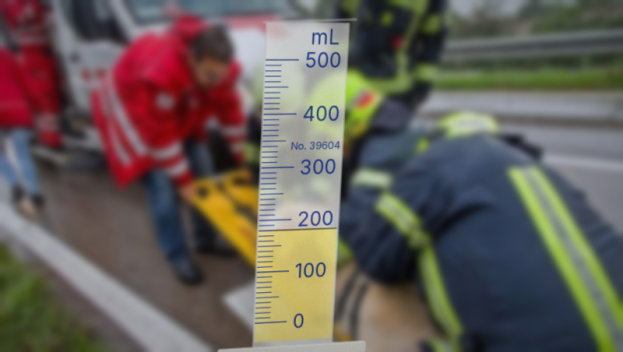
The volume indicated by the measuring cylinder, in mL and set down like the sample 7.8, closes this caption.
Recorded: 180
